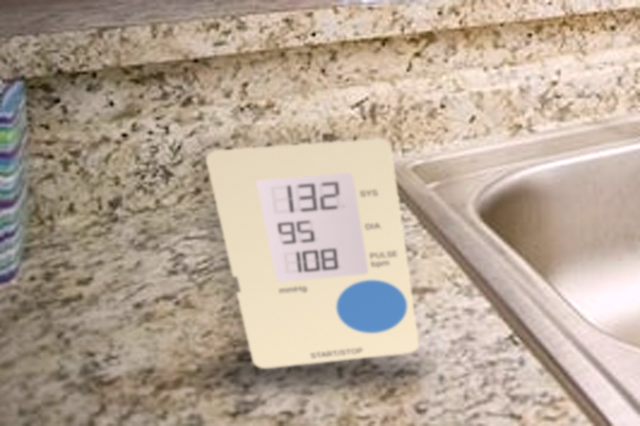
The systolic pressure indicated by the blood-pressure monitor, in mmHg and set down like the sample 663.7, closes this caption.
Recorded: 132
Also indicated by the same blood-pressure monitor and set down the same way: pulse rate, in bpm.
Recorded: 108
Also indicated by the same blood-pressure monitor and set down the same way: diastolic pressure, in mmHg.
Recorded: 95
